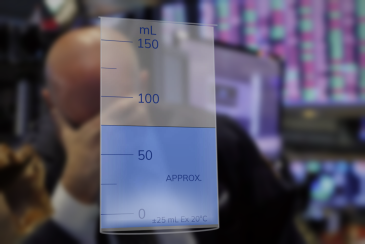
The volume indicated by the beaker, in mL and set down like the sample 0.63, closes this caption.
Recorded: 75
